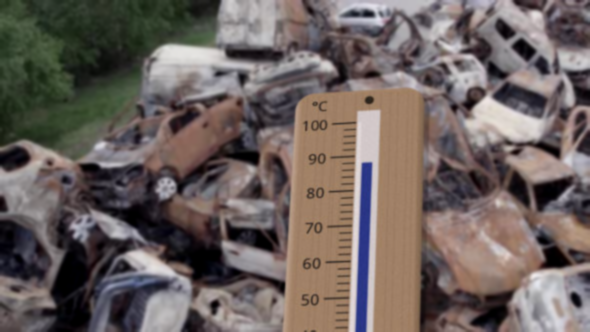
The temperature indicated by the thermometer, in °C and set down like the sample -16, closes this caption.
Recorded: 88
